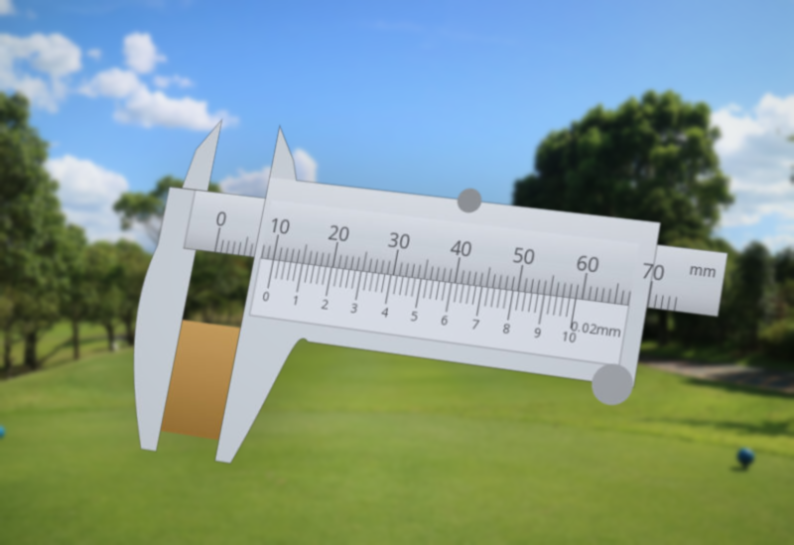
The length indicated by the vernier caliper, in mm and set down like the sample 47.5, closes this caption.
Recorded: 10.0
